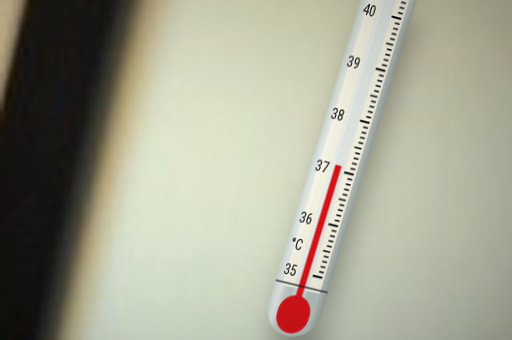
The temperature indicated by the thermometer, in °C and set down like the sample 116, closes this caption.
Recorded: 37.1
